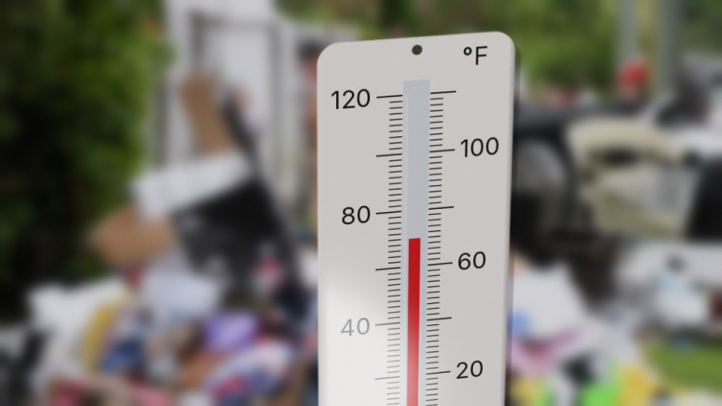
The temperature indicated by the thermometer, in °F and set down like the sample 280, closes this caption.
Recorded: 70
